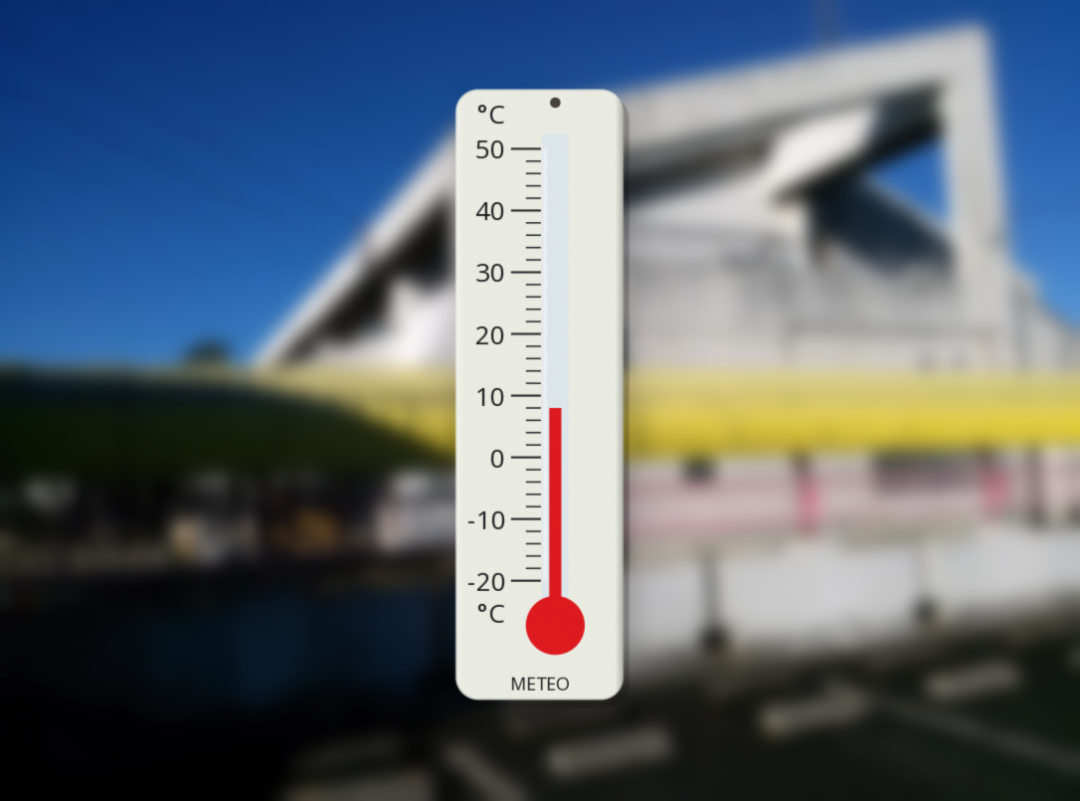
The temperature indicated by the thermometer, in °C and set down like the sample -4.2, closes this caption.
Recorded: 8
